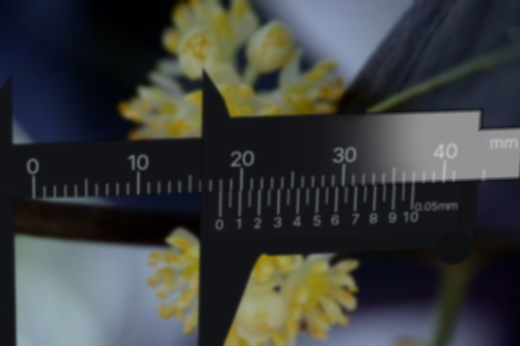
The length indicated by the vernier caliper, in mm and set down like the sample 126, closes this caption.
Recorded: 18.0
